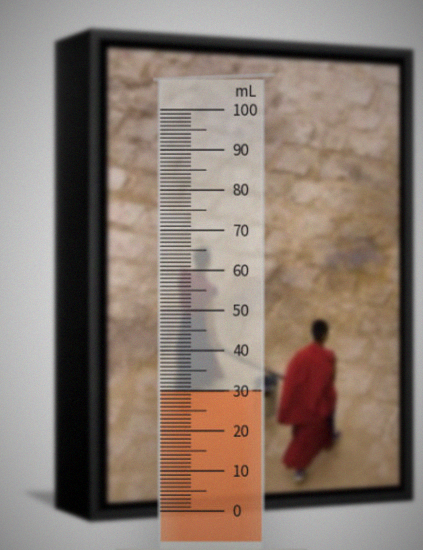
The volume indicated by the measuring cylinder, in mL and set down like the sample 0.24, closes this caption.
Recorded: 30
